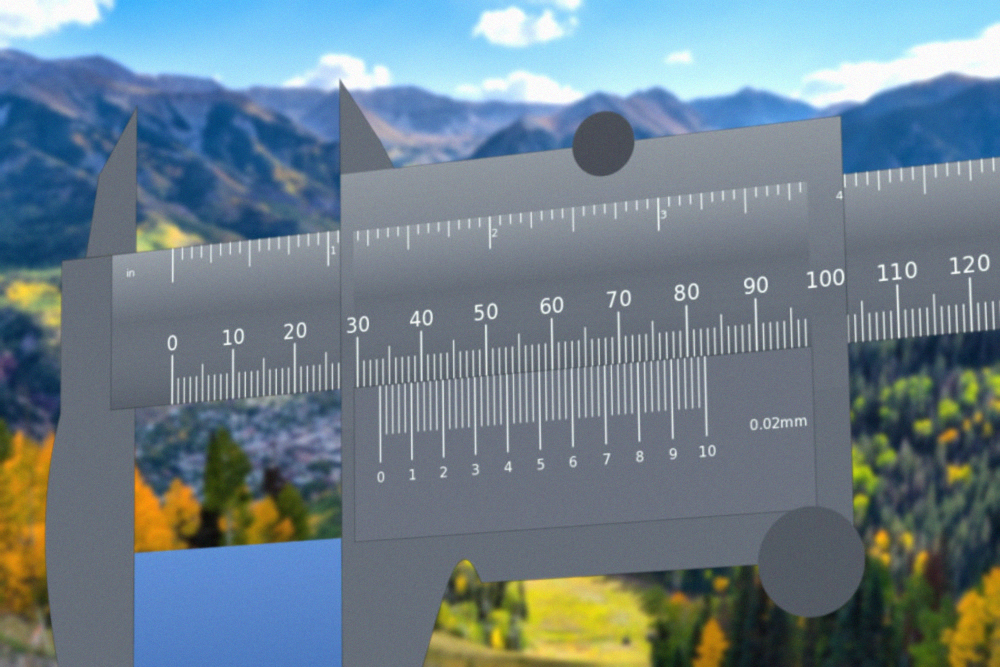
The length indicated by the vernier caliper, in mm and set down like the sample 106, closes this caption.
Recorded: 33.5
